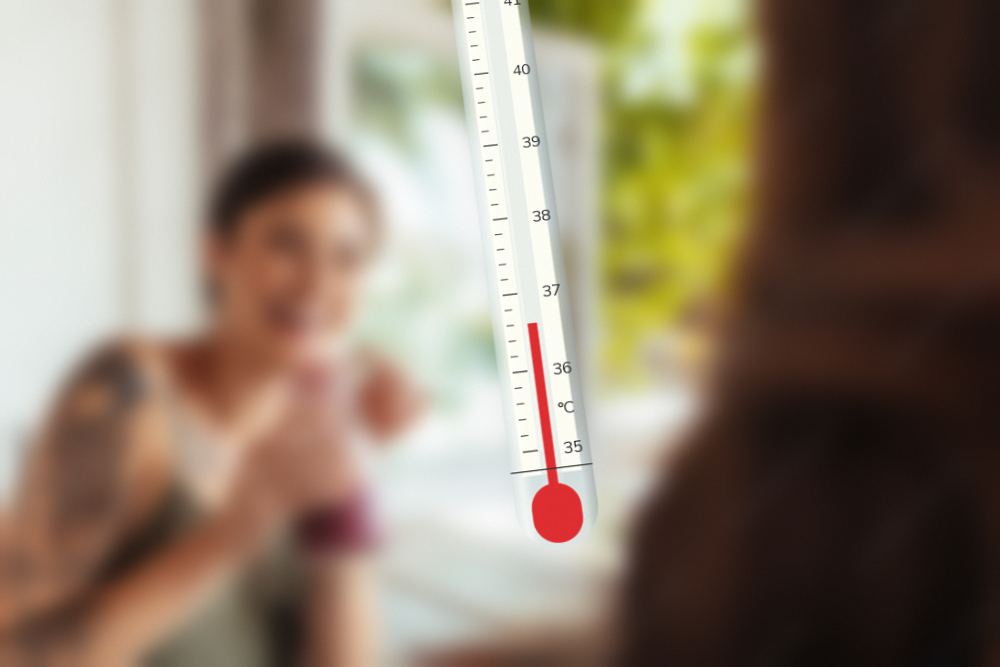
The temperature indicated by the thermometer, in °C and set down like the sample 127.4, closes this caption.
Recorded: 36.6
